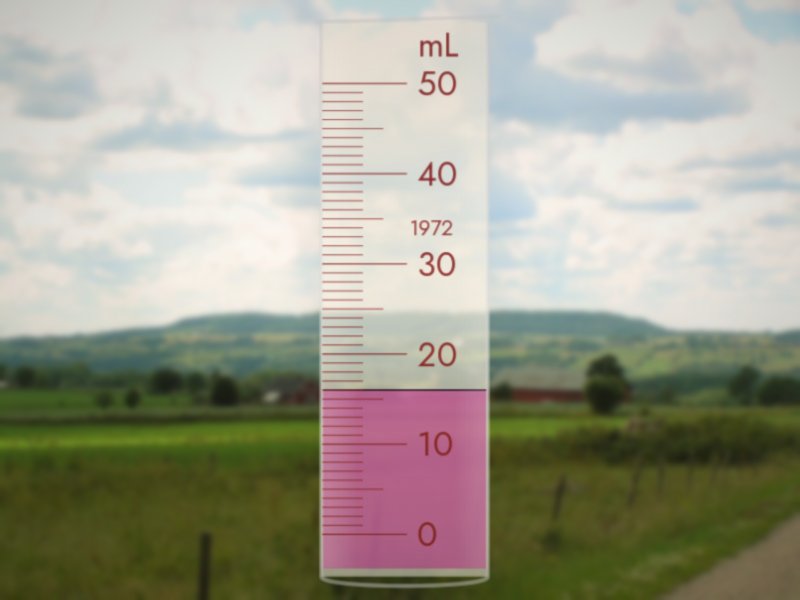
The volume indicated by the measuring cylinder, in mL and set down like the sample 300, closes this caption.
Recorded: 16
